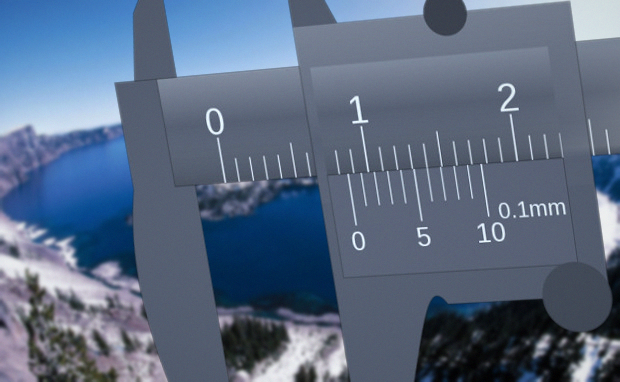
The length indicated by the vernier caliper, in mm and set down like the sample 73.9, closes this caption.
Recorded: 8.6
